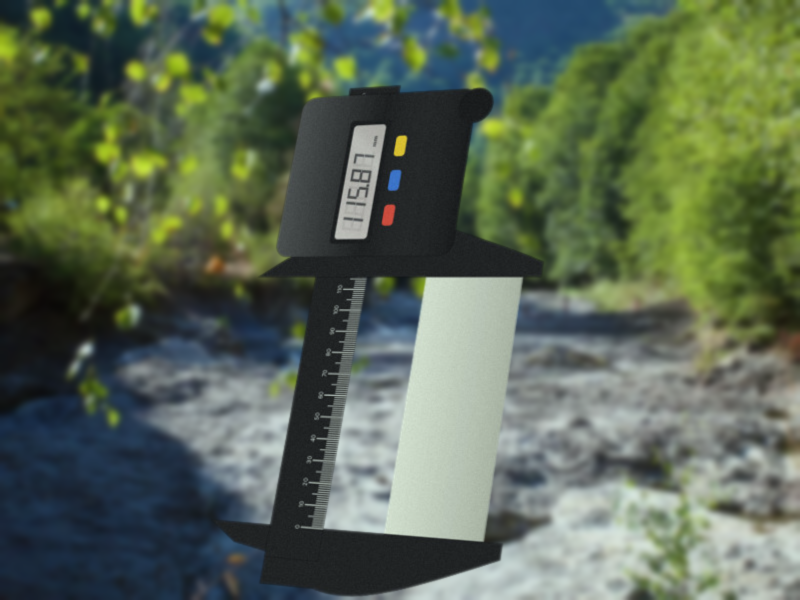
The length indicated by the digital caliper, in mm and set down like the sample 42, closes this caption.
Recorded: 115.87
